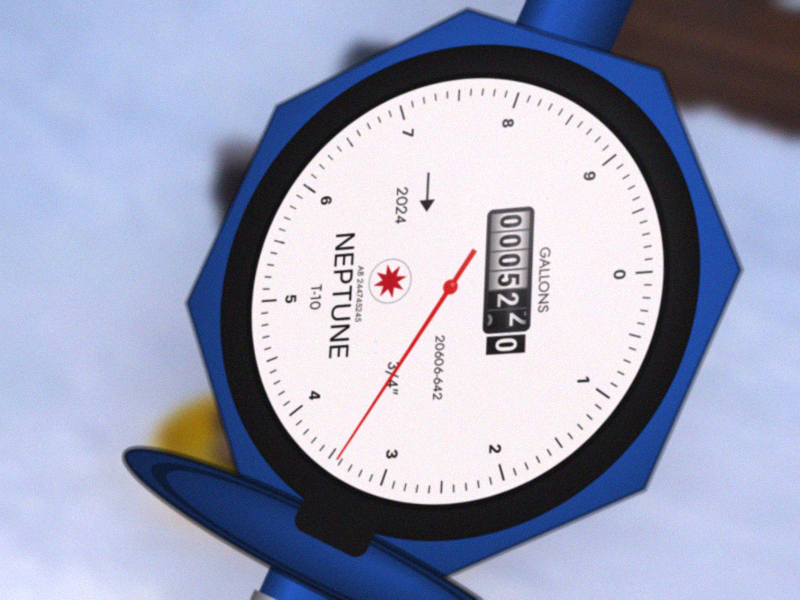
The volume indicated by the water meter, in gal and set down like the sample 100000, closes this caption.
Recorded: 5223.4
